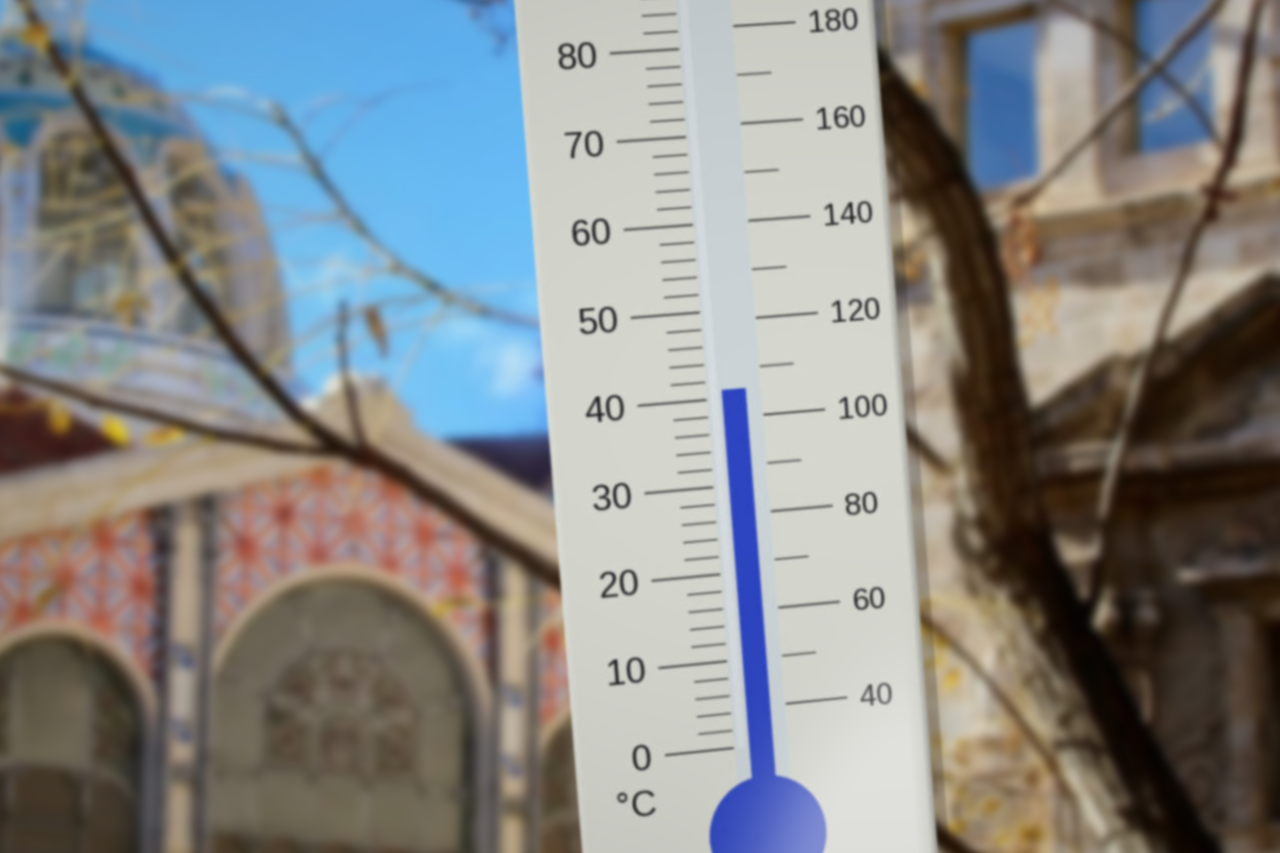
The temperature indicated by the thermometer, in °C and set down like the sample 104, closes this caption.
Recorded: 41
